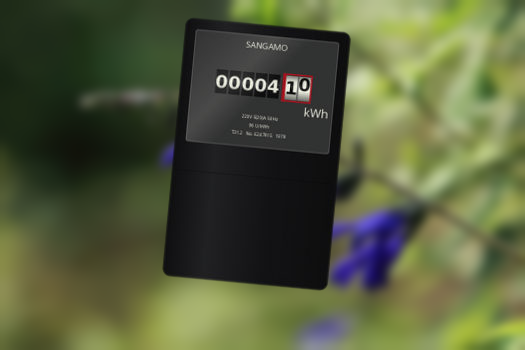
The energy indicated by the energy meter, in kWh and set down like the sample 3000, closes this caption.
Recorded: 4.10
